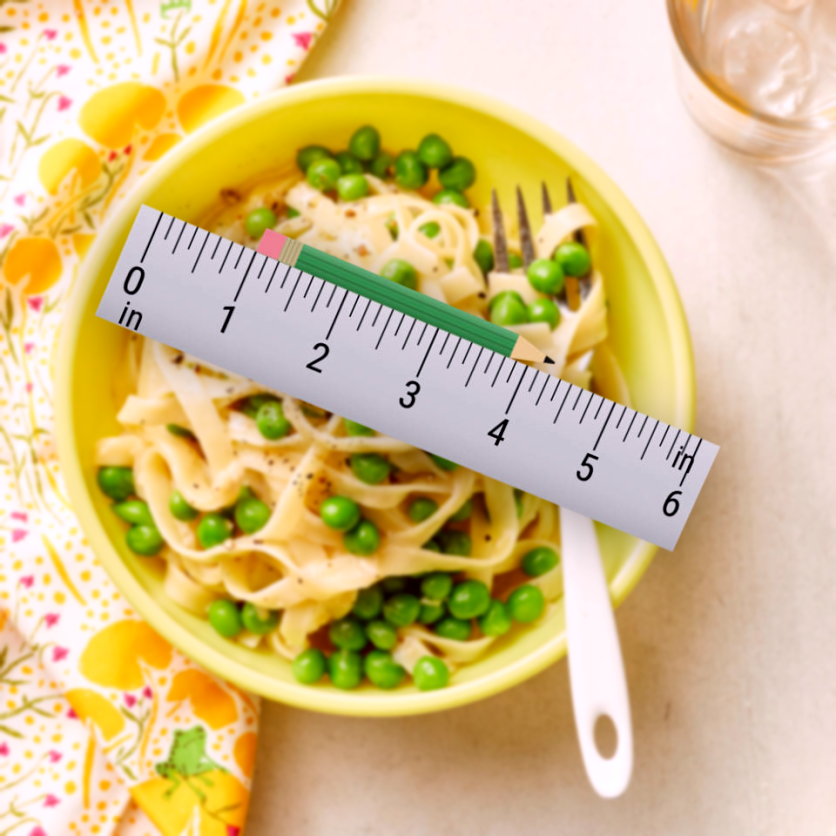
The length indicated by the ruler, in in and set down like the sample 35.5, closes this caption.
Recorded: 3.25
